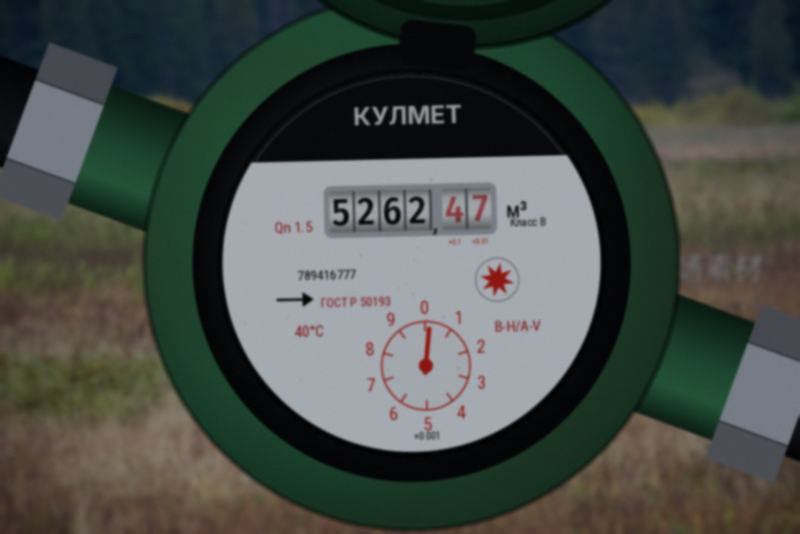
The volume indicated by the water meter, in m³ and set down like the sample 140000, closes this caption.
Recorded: 5262.470
